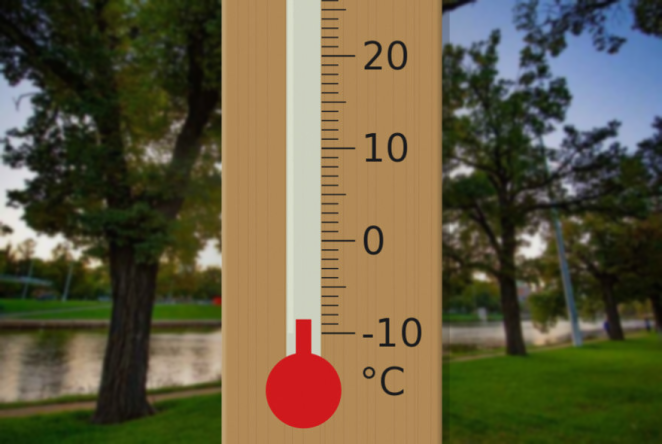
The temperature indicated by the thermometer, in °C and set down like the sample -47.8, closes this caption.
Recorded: -8.5
